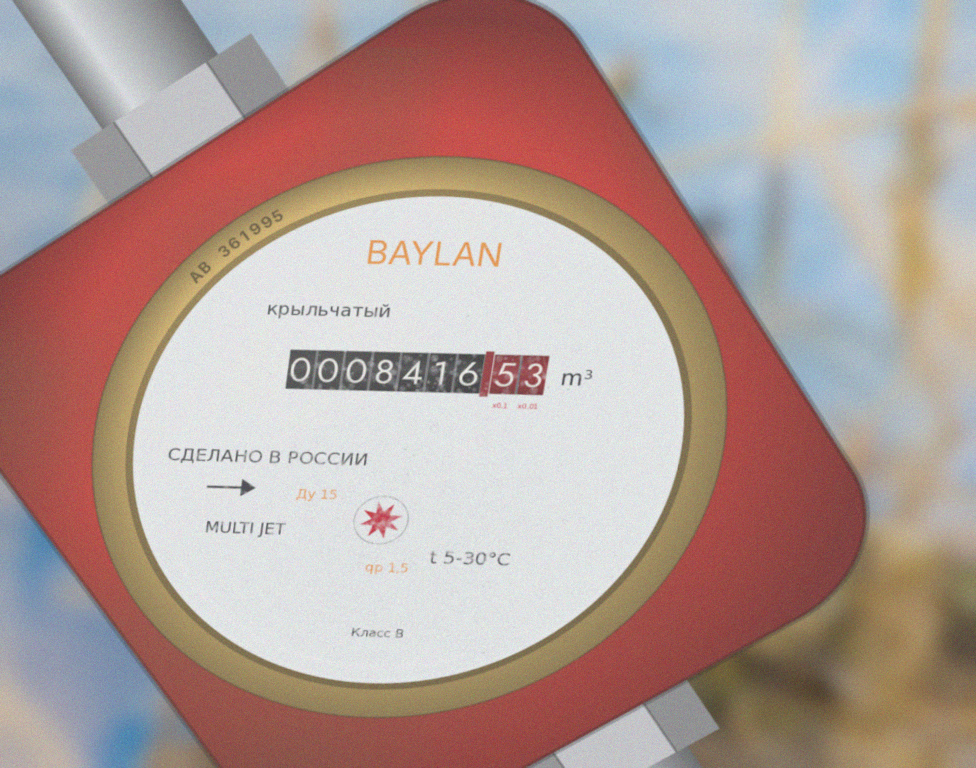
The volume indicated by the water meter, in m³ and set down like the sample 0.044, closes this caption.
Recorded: 8416.53
